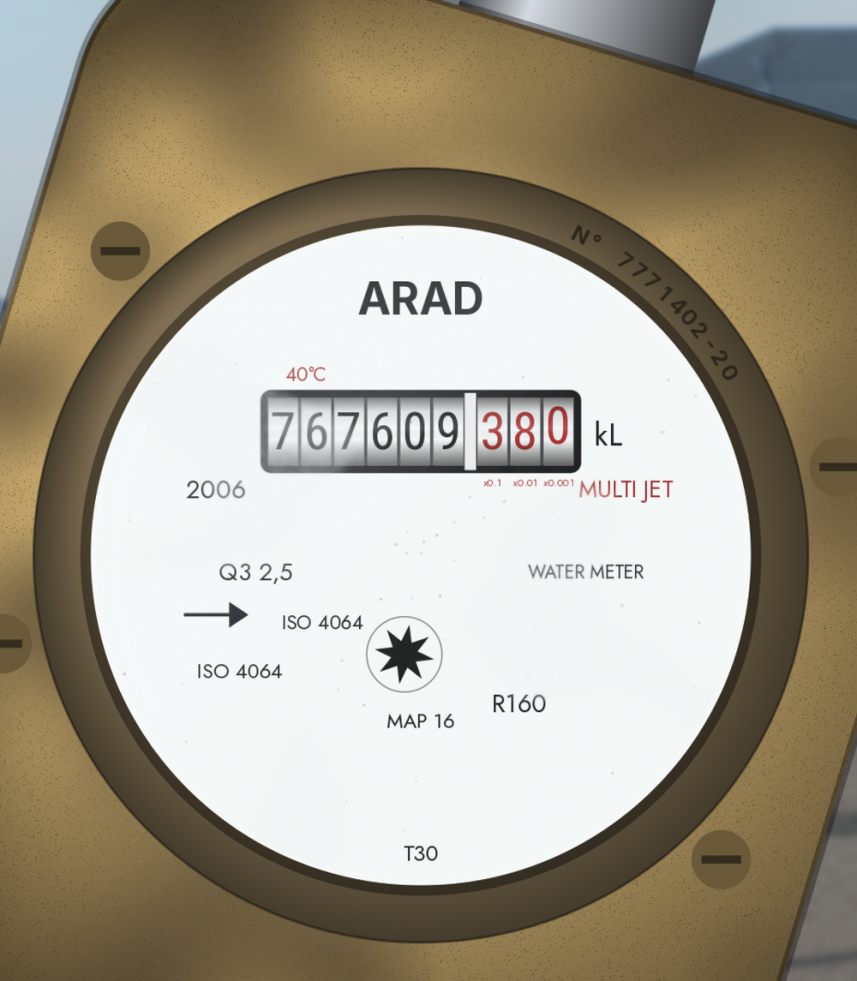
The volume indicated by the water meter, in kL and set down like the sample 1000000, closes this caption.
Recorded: 767609.380
